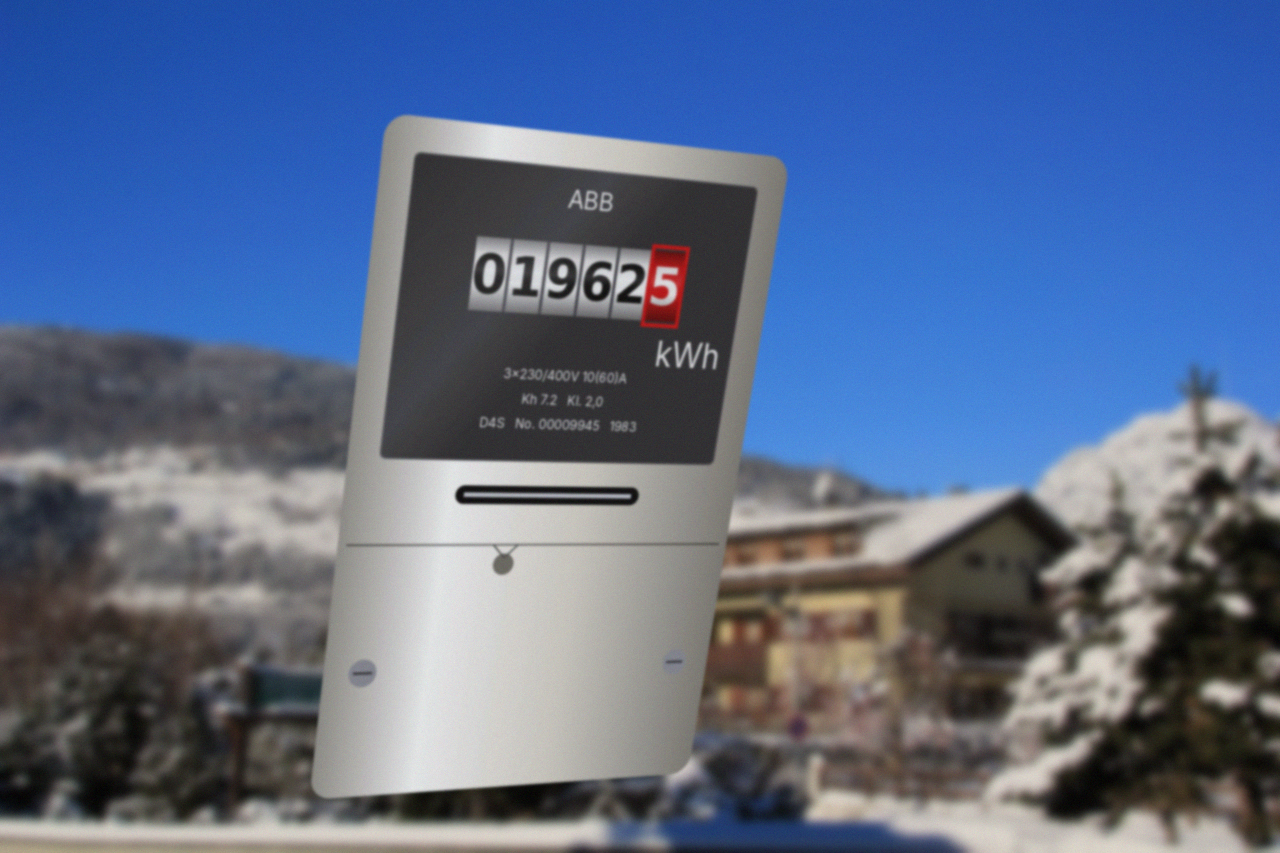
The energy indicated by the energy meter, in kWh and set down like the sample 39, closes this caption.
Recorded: 1962.5
